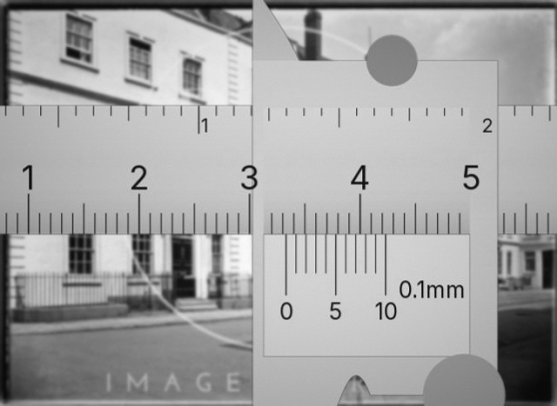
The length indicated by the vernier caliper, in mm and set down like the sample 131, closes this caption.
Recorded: 33.3
